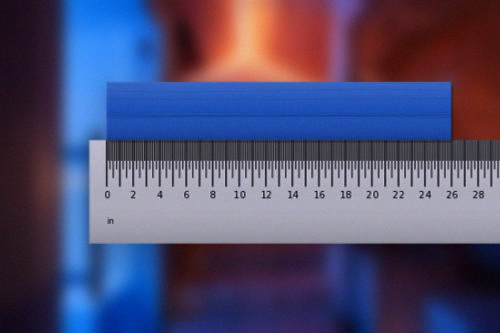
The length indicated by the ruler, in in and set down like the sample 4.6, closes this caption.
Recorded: 26
